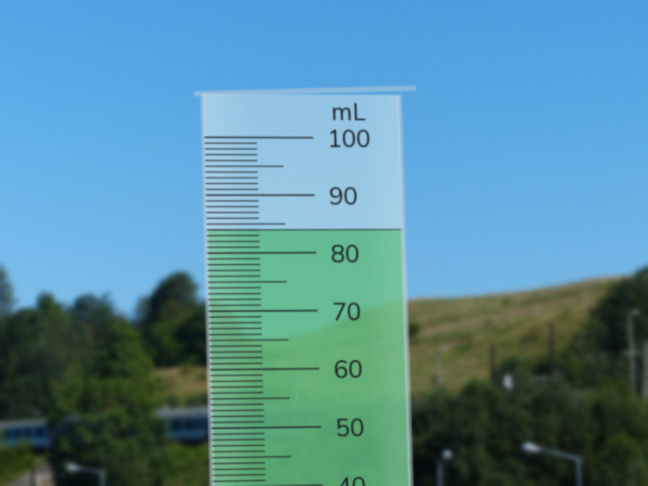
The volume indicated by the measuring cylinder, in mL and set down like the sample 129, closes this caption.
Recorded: 84
